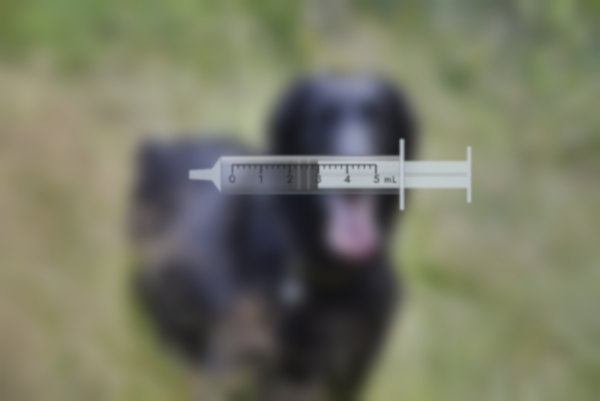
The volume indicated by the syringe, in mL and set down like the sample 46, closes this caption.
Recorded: 2
